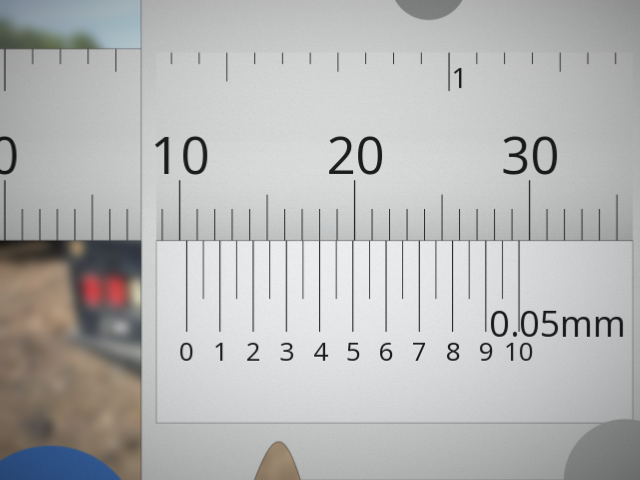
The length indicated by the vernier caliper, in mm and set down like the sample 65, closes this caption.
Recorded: 10.4
